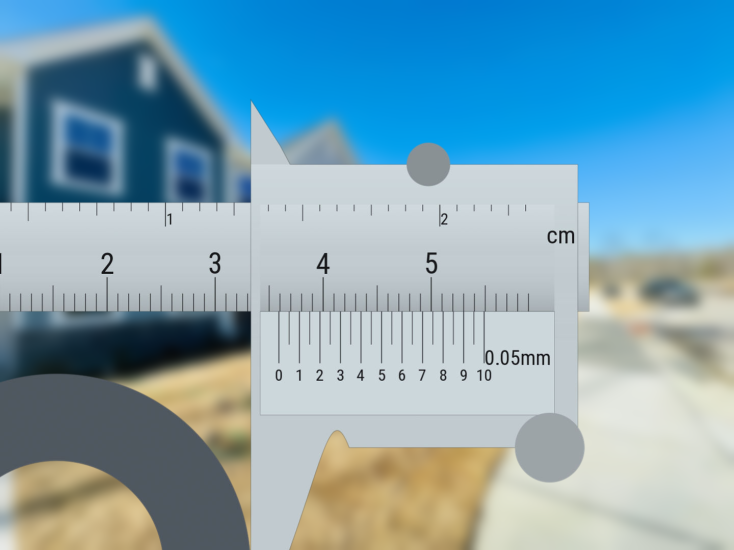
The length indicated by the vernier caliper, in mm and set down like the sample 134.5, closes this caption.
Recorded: 35.9
